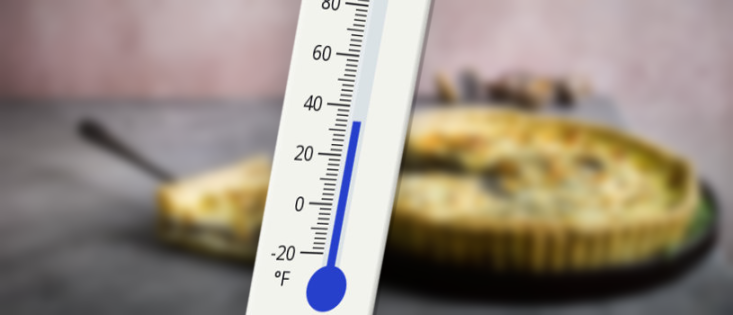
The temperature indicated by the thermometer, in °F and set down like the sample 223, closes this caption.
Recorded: 34
